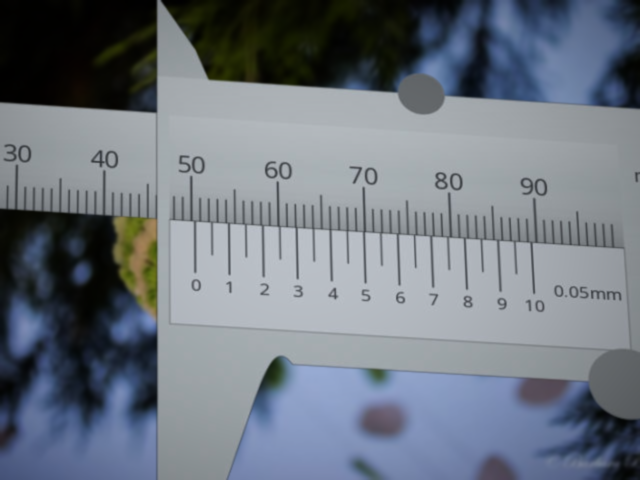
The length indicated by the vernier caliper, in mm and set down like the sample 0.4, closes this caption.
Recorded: 50.4
